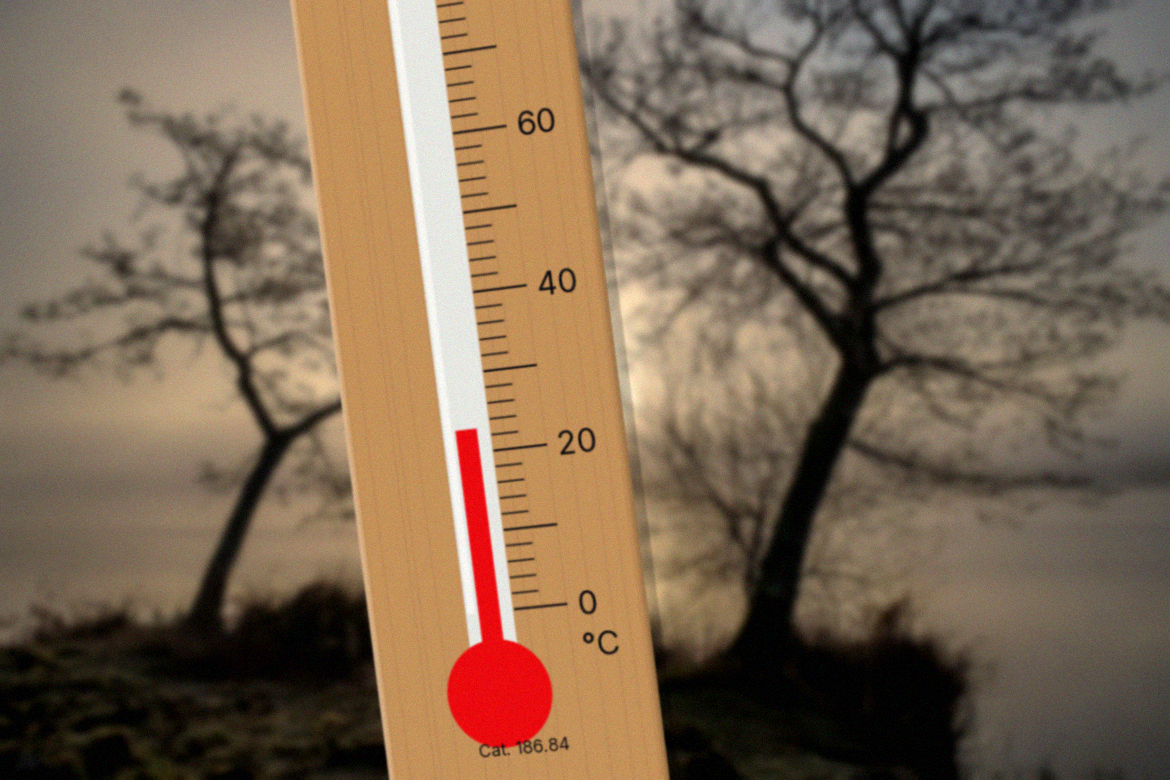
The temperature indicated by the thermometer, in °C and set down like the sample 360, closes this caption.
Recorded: 23
